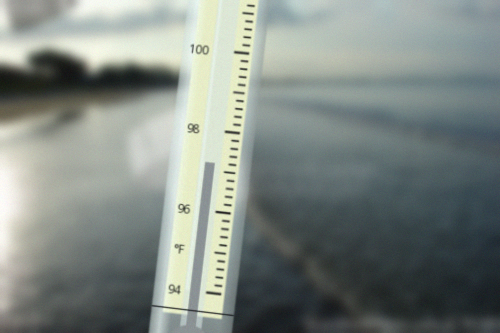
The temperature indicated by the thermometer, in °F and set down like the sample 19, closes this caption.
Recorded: 97.2
